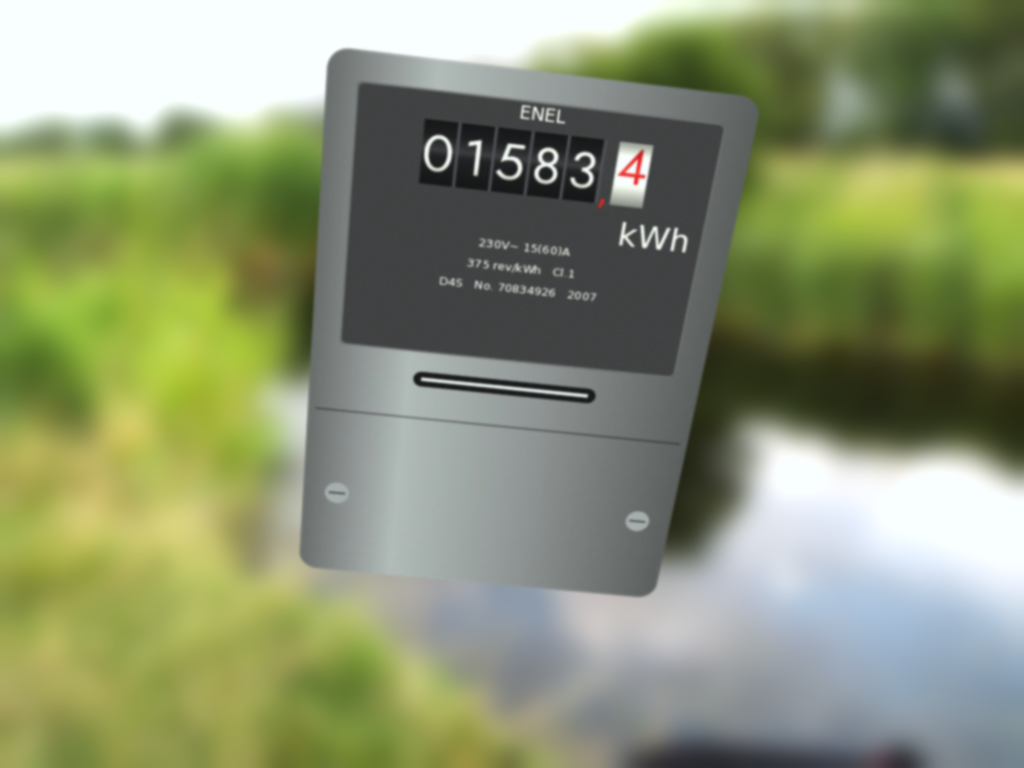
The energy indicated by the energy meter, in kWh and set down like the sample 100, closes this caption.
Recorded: 1583.4
